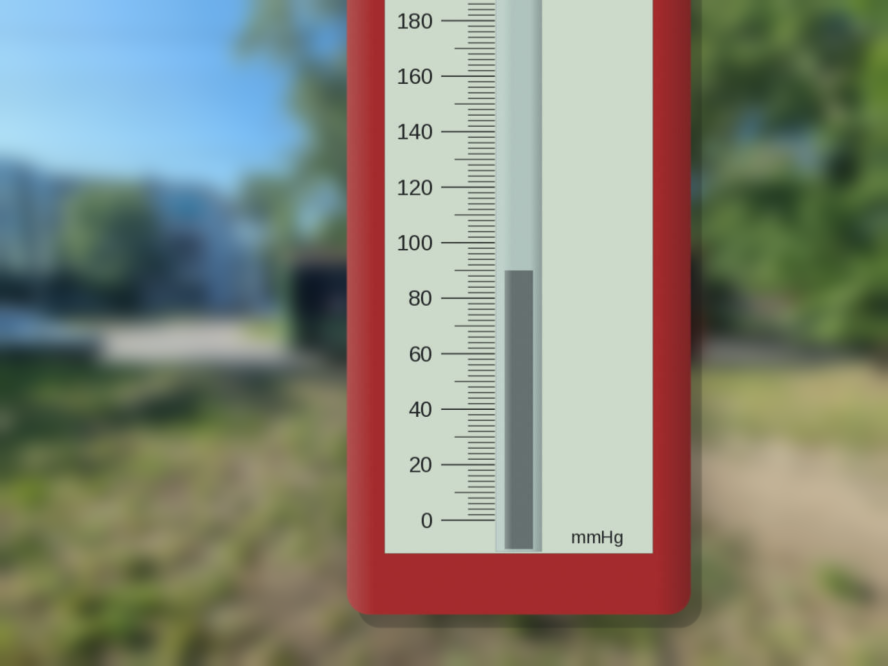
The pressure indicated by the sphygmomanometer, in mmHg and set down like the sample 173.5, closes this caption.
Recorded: 90
